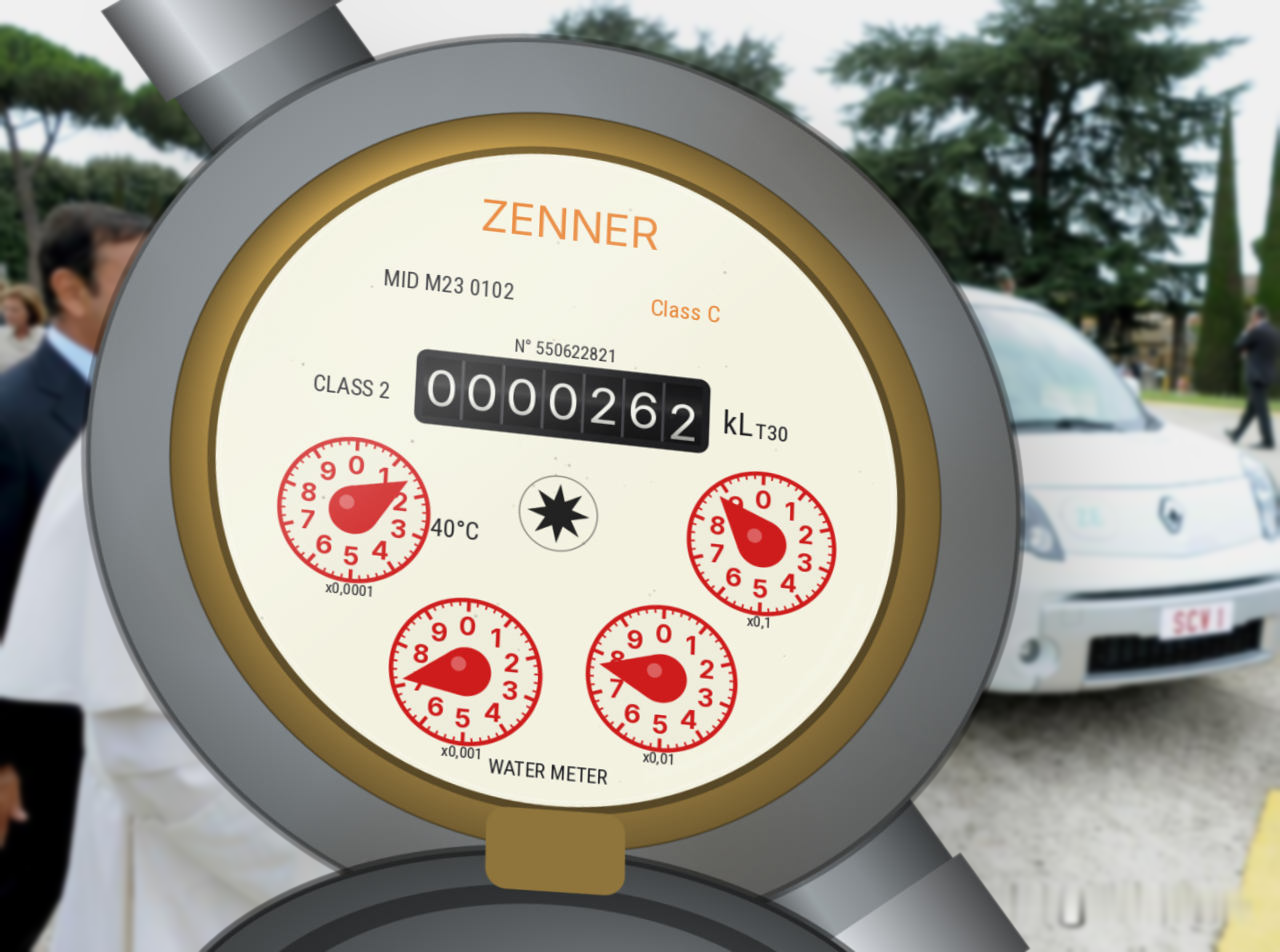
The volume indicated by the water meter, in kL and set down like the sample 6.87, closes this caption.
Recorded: 261.8771
